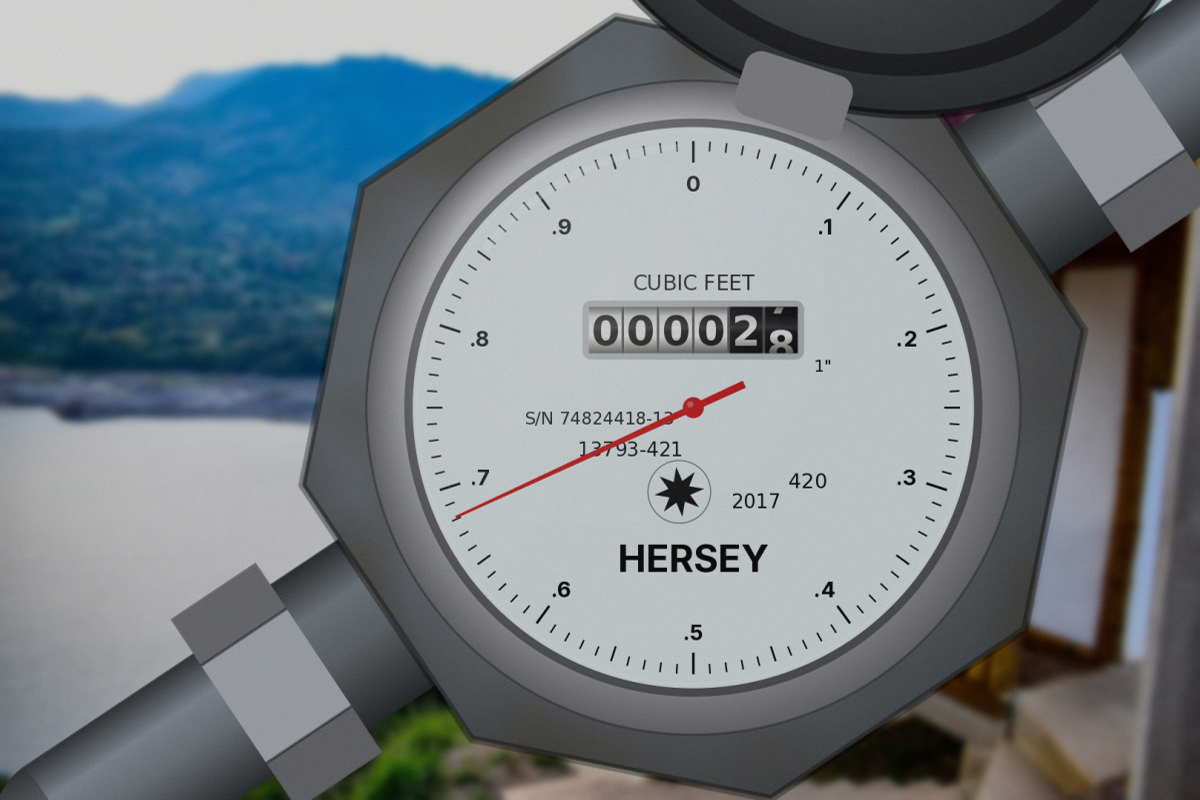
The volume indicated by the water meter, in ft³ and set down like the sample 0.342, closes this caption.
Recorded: 27.68
